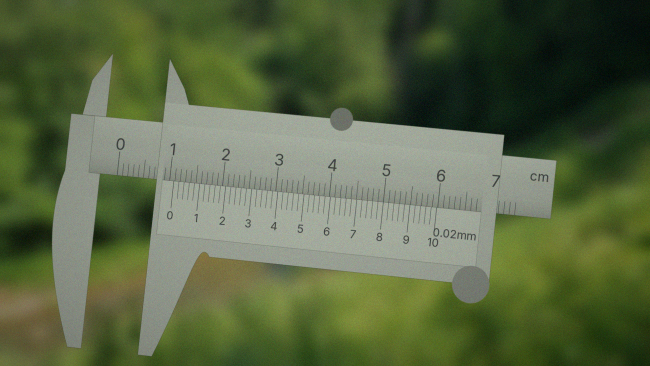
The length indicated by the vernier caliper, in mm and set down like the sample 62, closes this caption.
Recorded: 10.8
